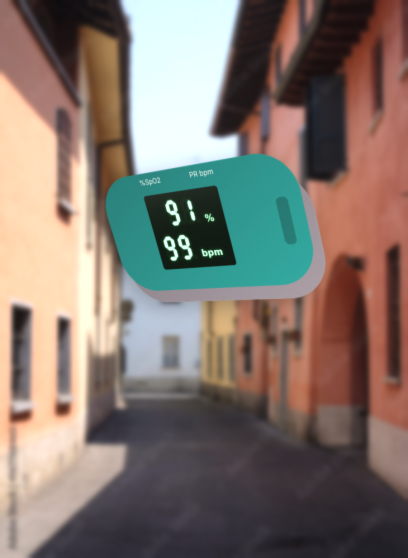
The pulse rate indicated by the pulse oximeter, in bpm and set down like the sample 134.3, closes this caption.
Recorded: 99
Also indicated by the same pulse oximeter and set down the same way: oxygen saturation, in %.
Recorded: 91
